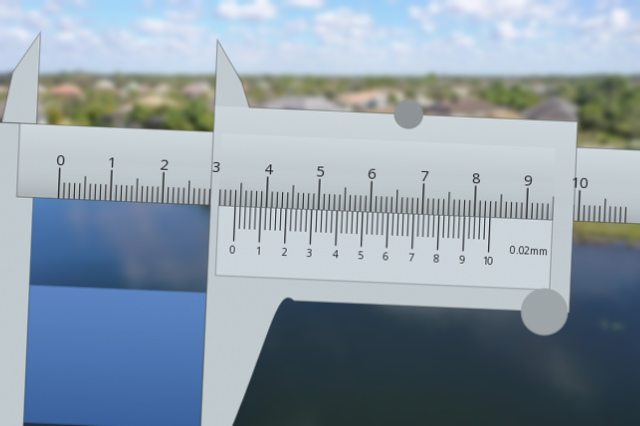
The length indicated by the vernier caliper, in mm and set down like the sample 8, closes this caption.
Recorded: 34.0
